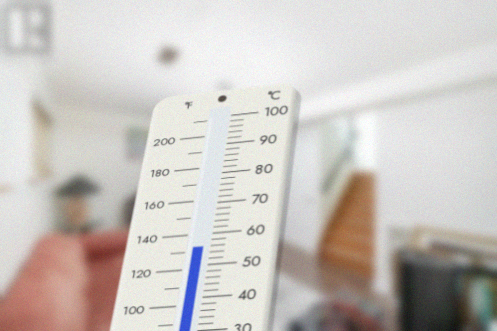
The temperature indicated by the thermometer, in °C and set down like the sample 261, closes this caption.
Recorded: 56
